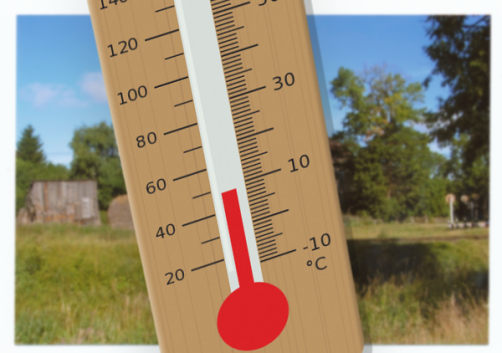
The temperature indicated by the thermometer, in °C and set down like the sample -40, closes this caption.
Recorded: 9
